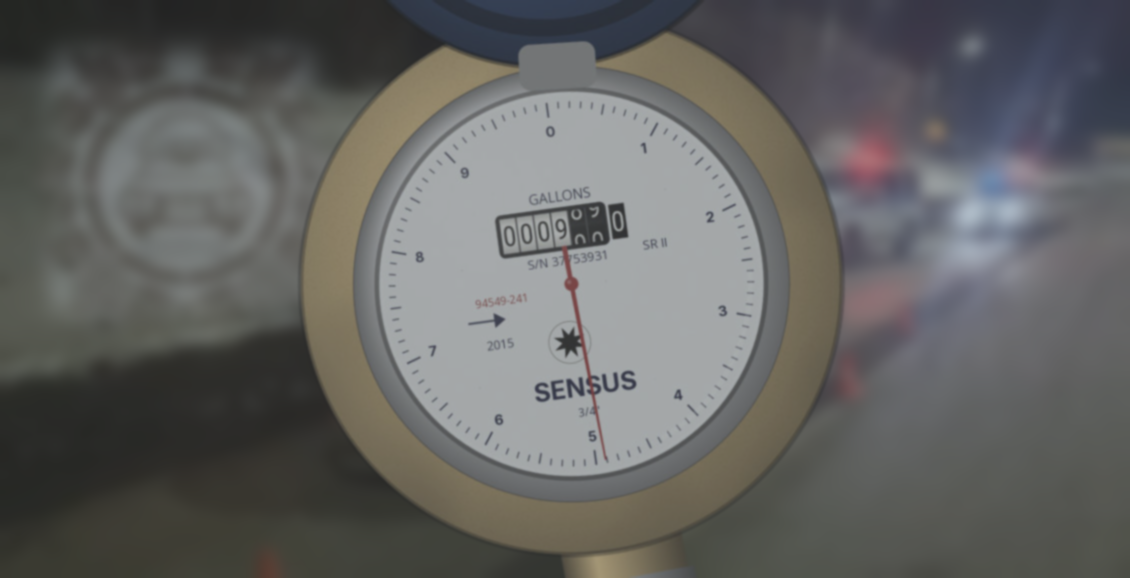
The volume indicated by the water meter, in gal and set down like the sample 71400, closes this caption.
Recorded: 9894.9
